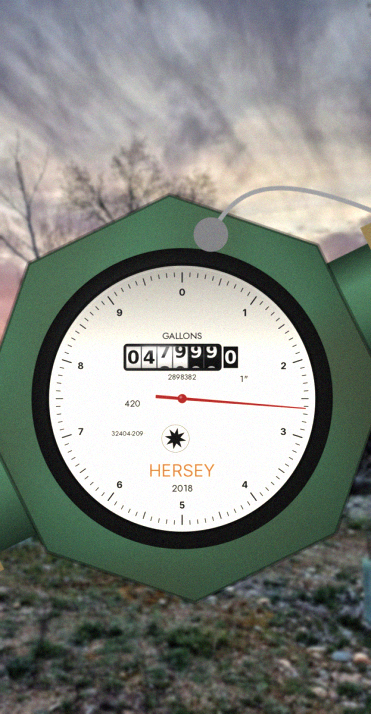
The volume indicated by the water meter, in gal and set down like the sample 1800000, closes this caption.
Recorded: 479992.6
